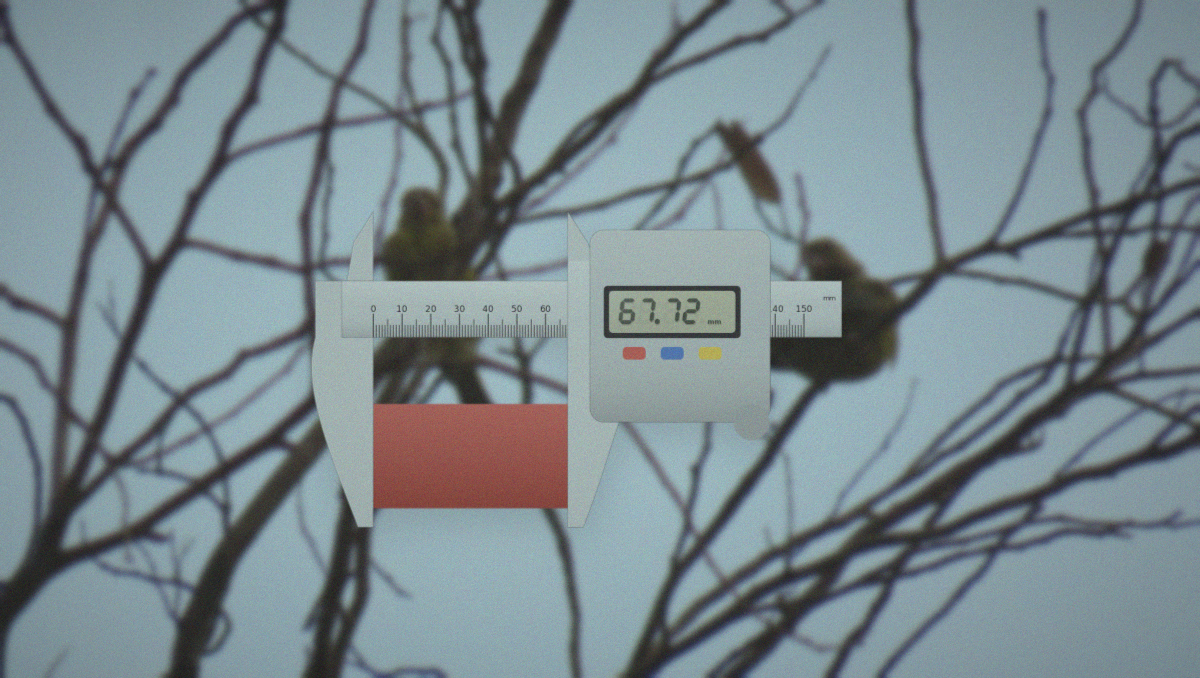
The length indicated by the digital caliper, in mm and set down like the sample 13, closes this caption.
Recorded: 67.72
